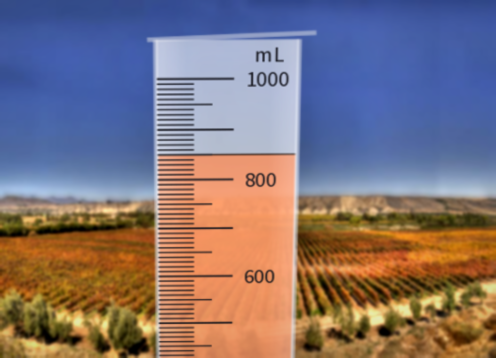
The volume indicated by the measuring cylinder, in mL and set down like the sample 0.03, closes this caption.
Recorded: 850
